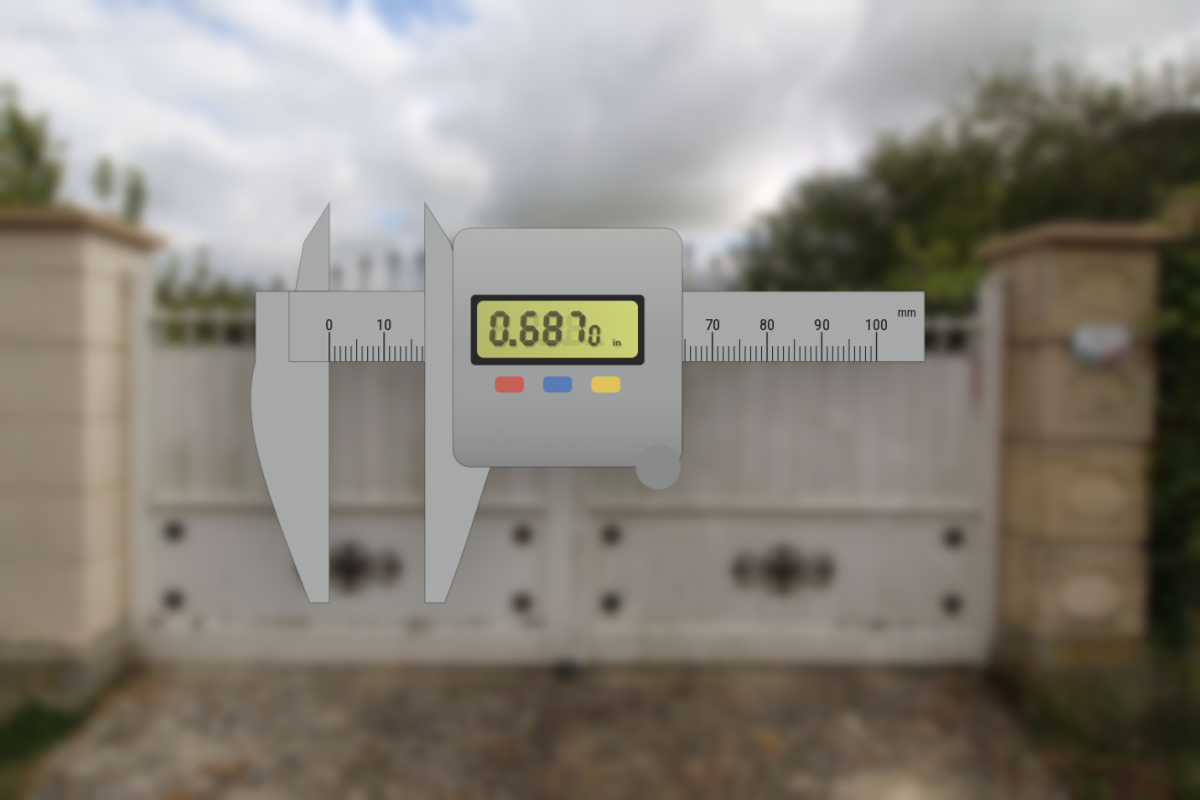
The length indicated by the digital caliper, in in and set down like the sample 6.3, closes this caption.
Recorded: 0.6870
